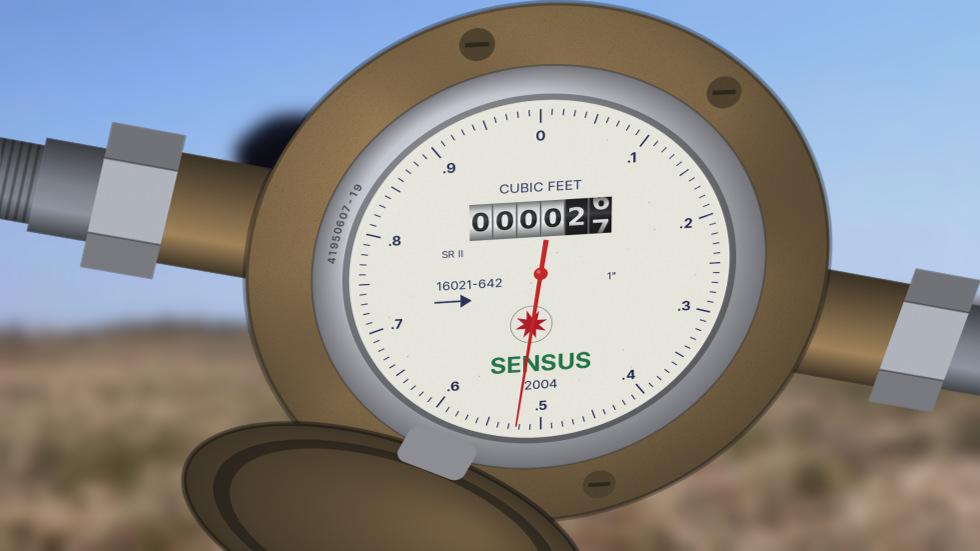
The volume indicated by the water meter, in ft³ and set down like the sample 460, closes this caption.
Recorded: 26.52
